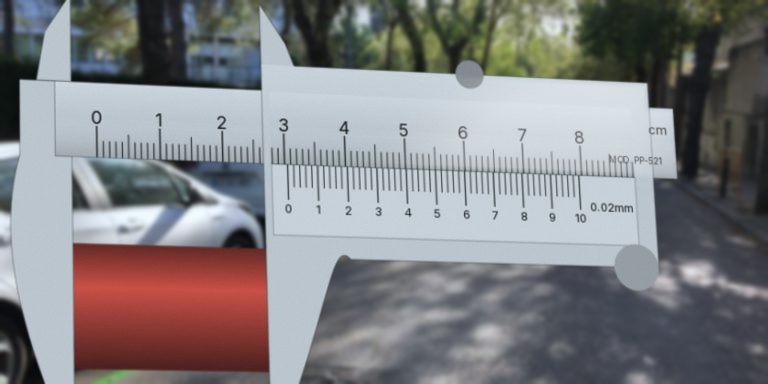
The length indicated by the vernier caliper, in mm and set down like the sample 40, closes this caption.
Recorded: 30.5
